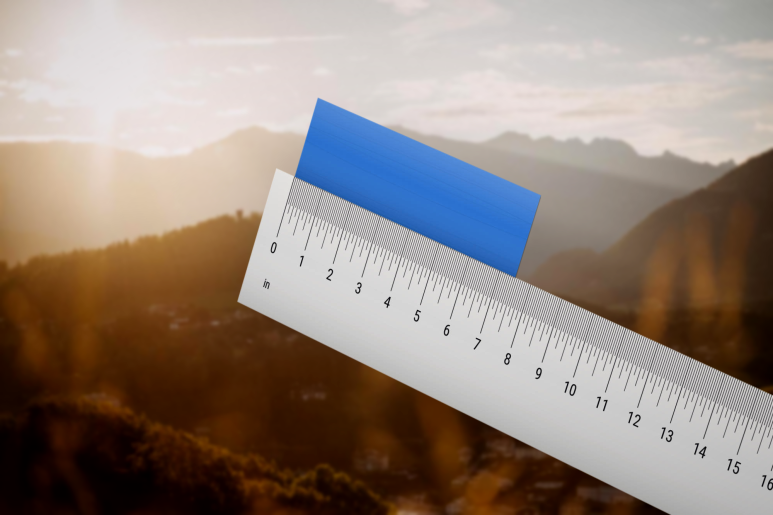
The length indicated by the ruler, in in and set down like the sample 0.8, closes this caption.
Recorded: 7.5
